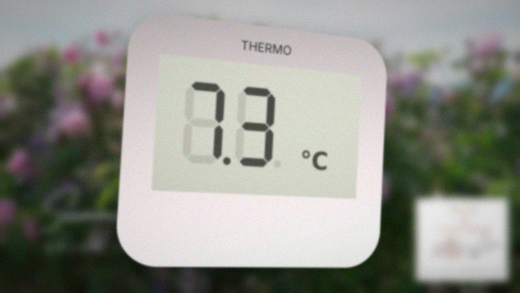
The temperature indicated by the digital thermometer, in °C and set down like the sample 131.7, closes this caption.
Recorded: 7.3
